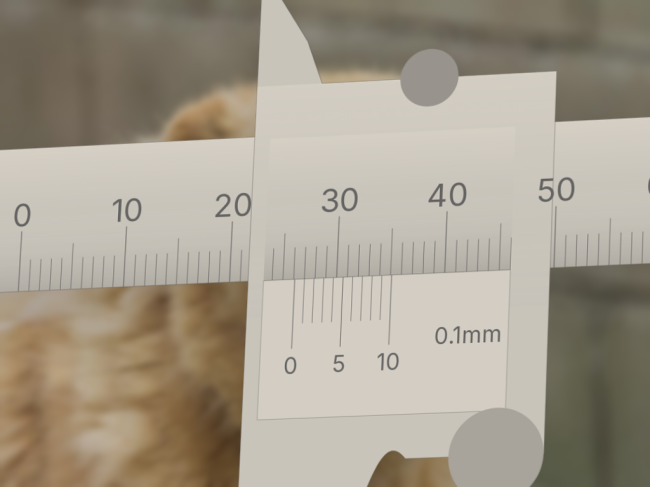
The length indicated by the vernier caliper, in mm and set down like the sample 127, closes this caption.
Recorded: 26.1
